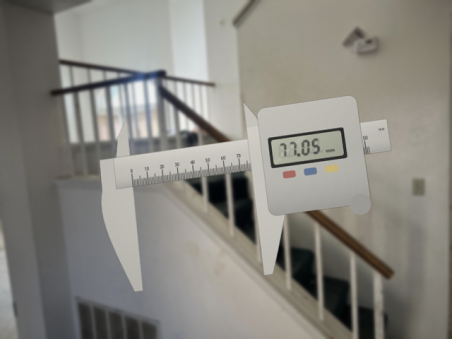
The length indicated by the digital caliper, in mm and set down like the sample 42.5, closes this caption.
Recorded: 77.05
